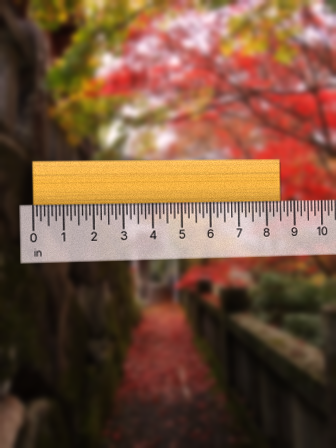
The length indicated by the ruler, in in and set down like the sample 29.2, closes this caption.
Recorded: 8.5
